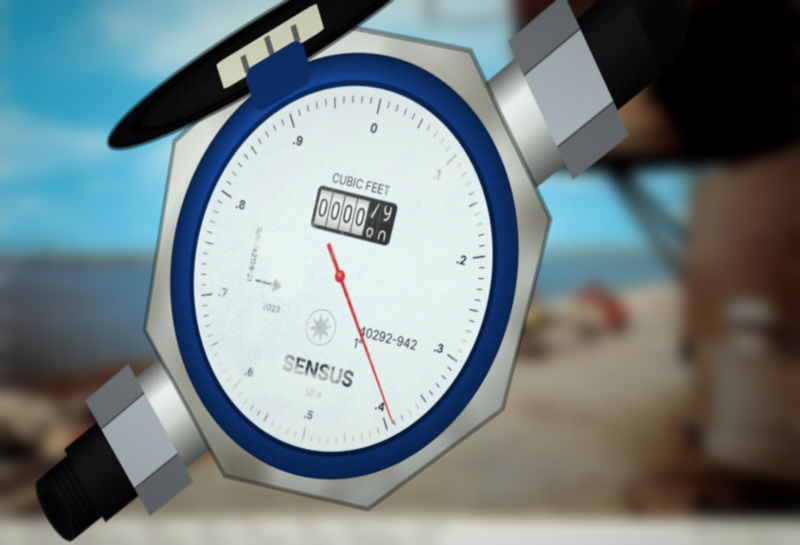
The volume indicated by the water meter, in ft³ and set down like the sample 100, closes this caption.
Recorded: 79.39
